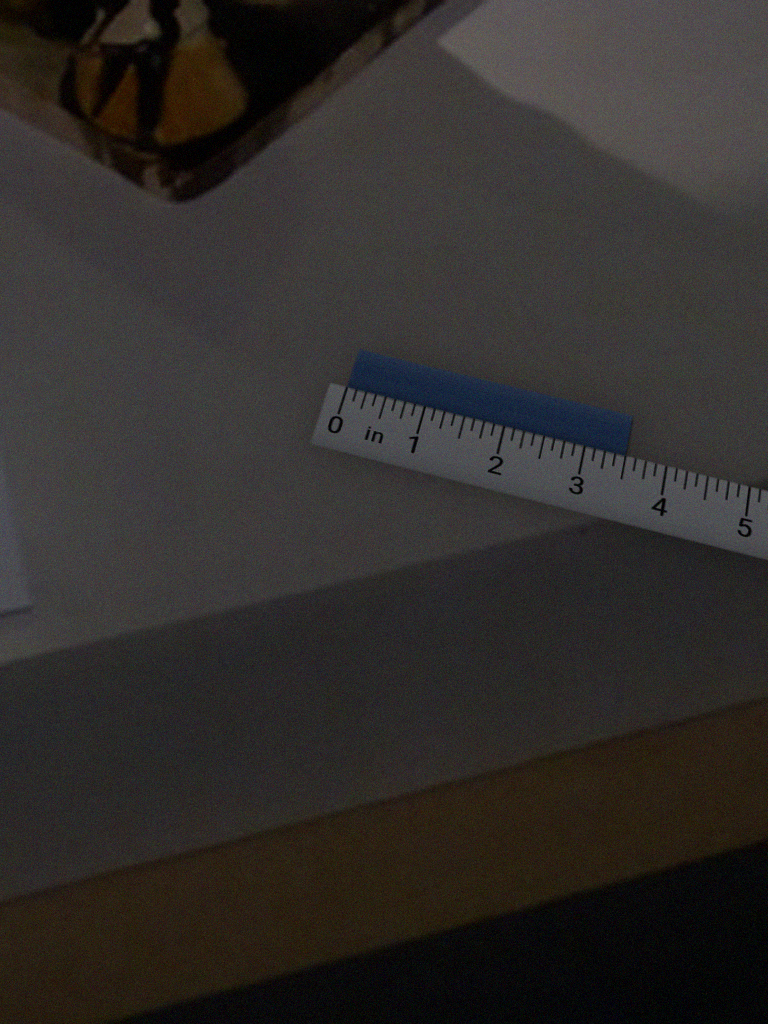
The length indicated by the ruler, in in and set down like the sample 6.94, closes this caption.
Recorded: 3.5
